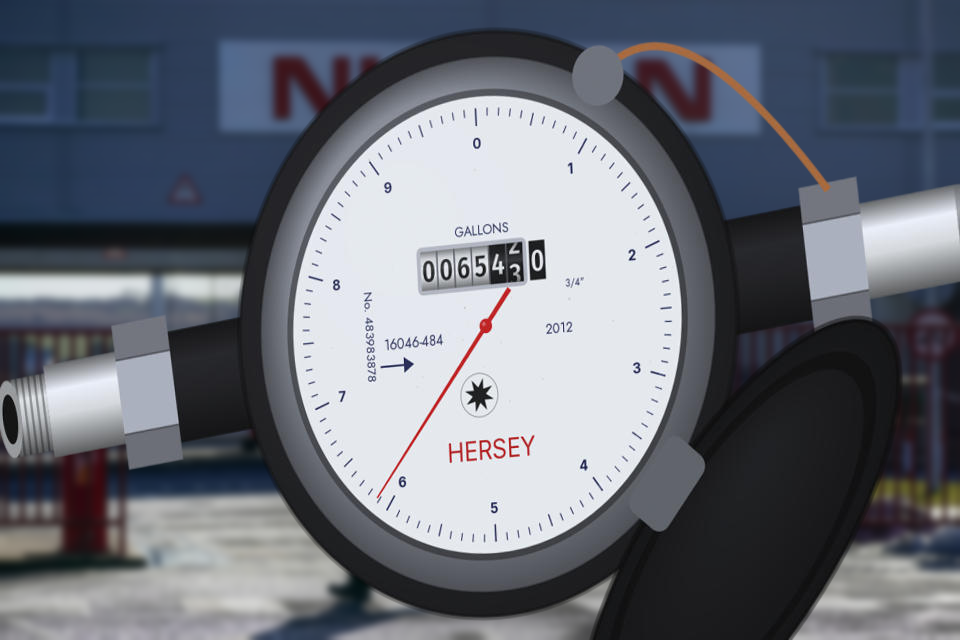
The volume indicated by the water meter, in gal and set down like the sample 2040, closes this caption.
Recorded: 65426.1
